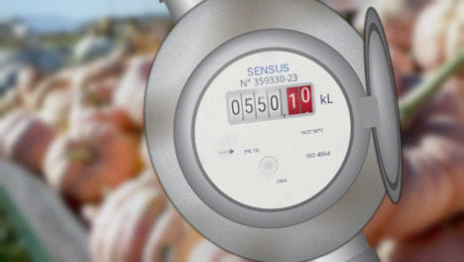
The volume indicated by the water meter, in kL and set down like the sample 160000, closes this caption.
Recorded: 550.10
